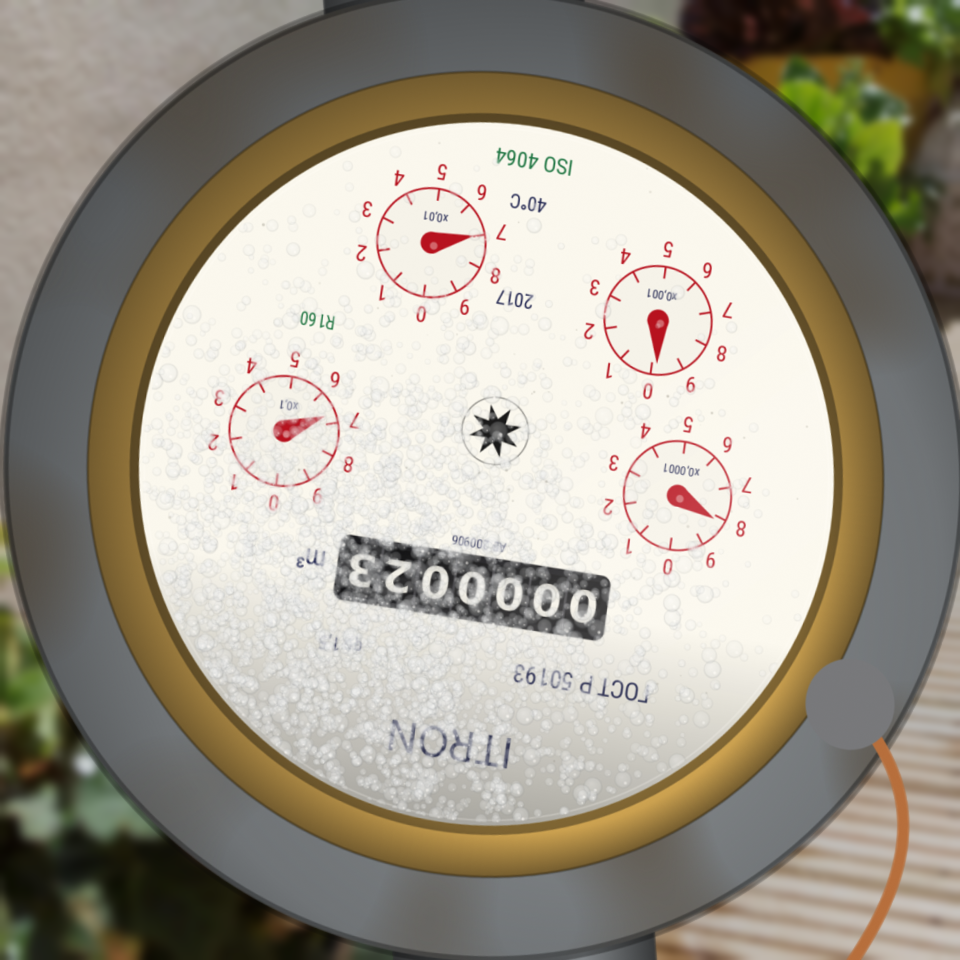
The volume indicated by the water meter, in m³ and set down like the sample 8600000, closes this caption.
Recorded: 23.6698
